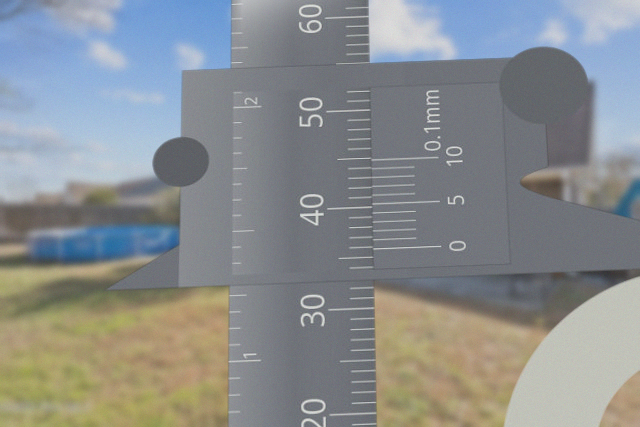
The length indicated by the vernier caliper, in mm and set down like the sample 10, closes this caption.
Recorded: 35.8
